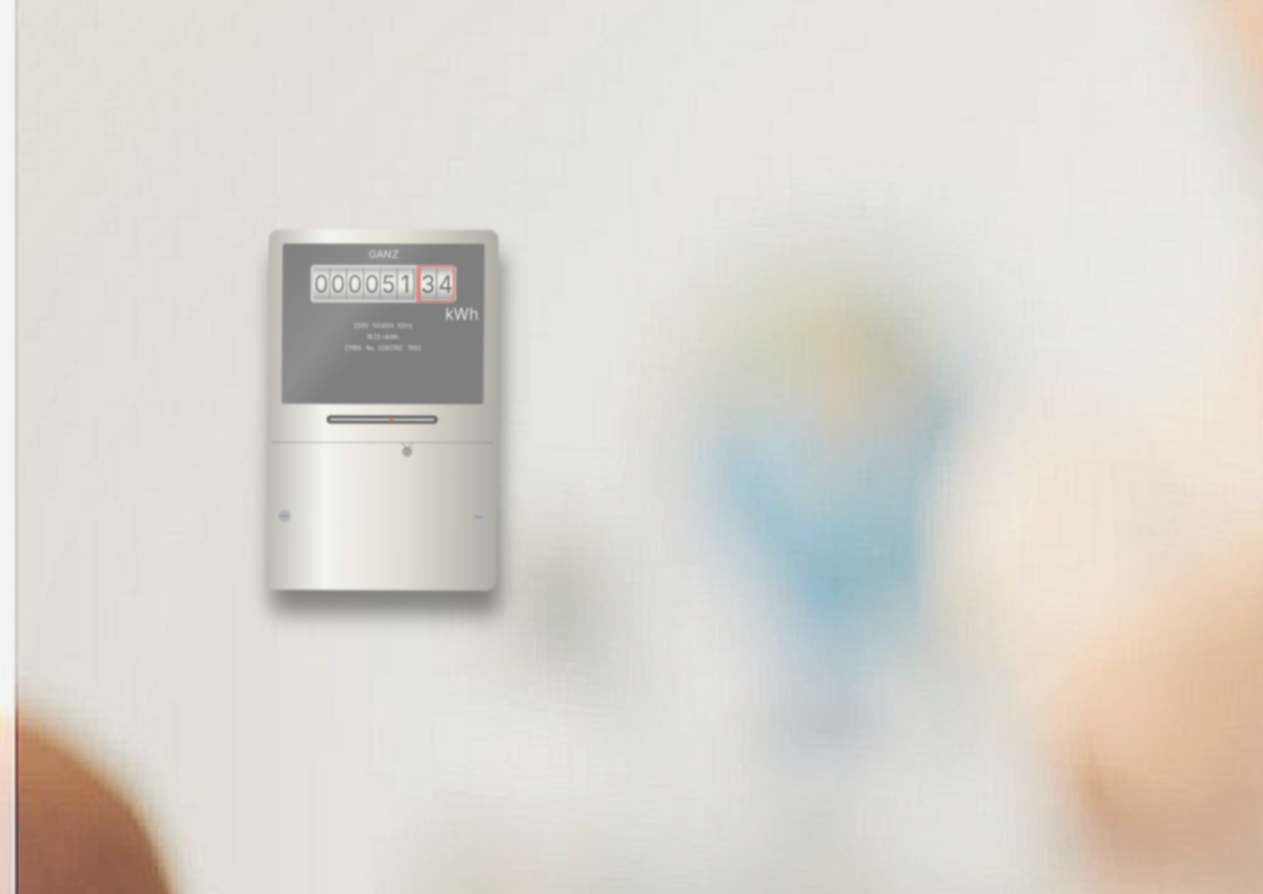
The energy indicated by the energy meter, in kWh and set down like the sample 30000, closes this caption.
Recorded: 51.34
